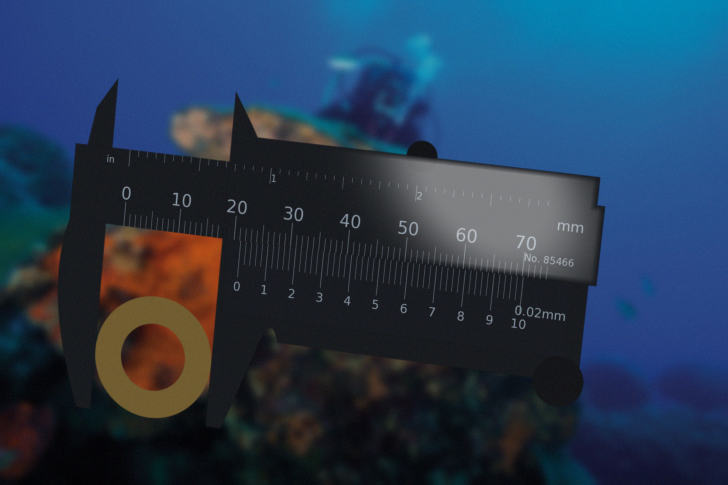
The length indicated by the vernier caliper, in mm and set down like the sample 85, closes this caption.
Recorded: 21.2
